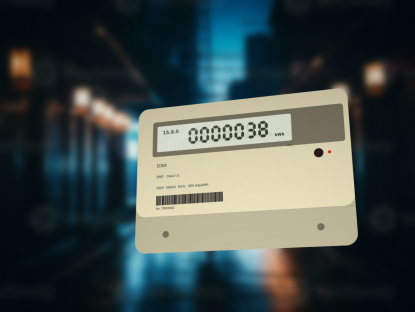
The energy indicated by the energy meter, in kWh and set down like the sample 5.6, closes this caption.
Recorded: 38
